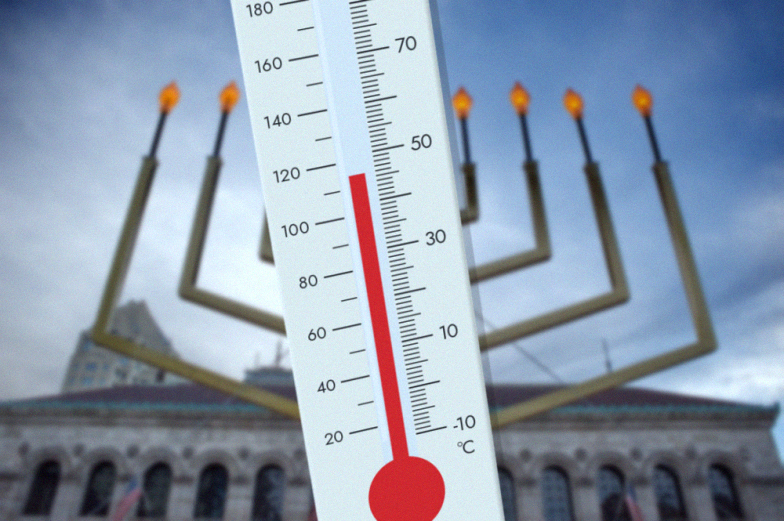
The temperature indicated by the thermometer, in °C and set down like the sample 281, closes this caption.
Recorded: 46
